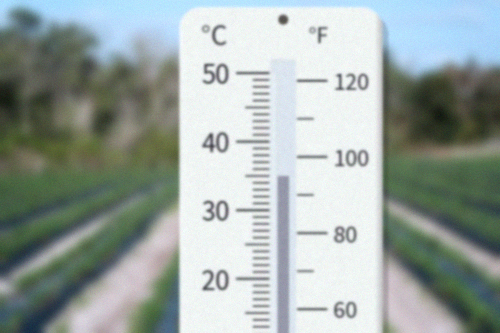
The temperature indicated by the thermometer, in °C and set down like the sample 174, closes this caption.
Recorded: 35
